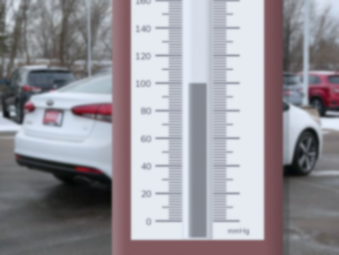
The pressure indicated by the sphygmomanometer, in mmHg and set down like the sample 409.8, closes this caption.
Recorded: 100
